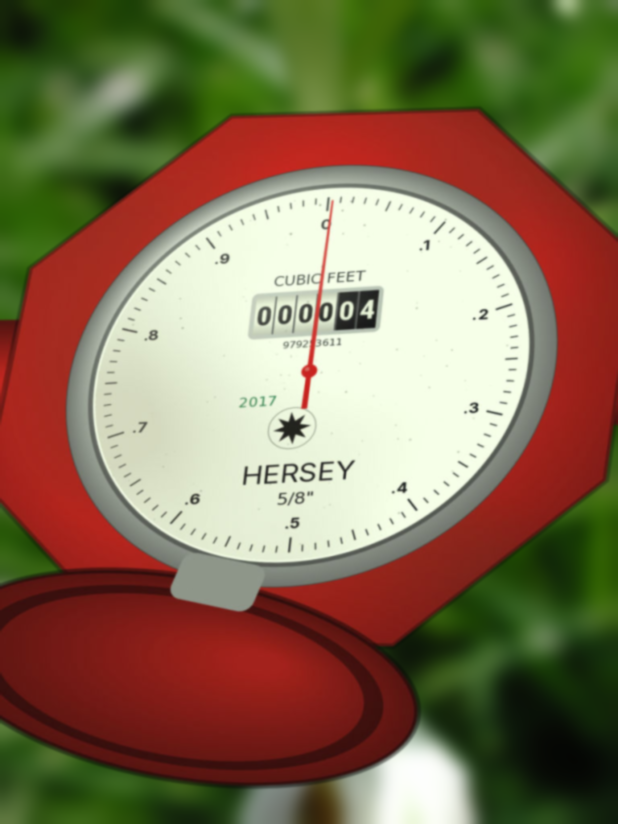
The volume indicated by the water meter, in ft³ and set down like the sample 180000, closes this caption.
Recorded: 4.00
